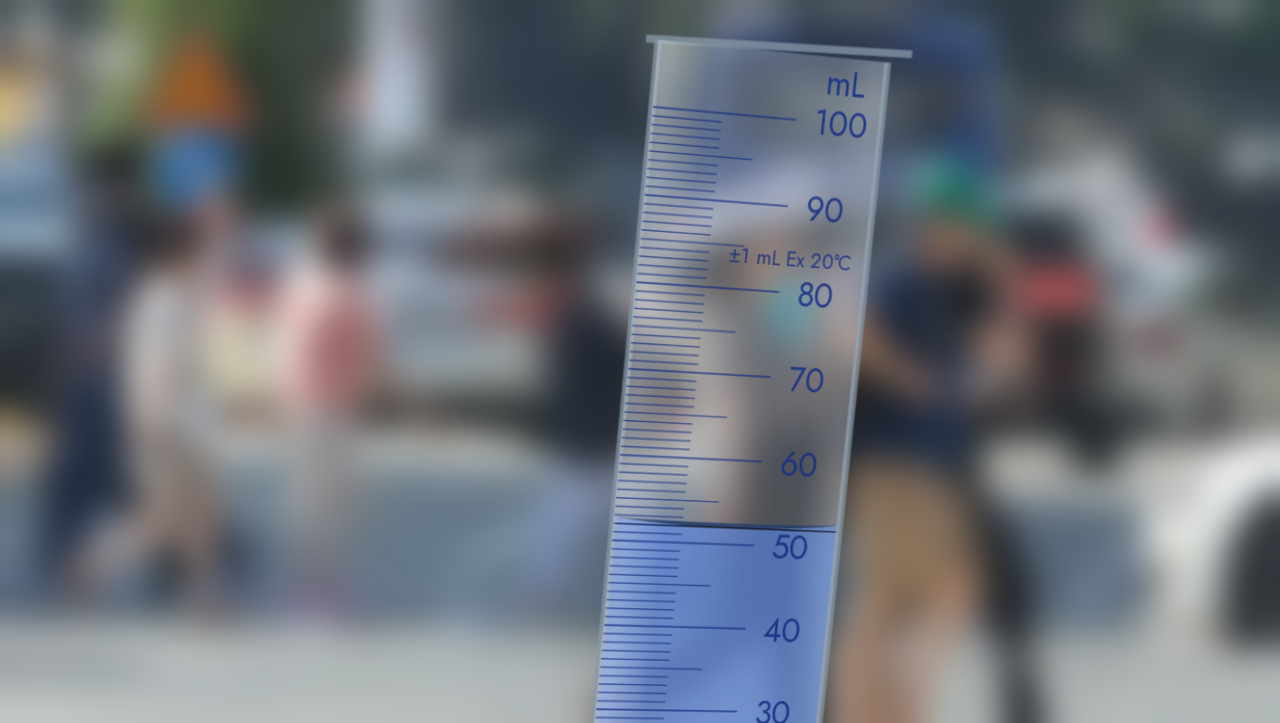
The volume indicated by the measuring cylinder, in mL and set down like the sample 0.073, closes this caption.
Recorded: 52
